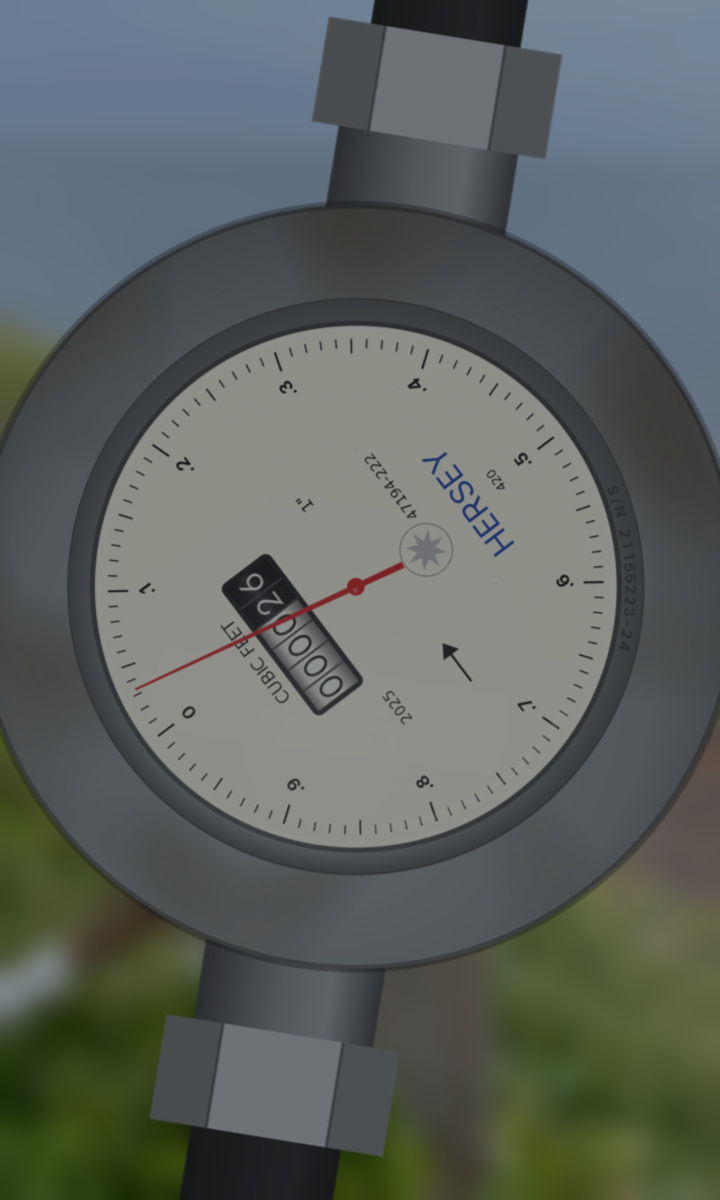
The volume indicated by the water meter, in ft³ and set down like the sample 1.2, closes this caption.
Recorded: 26.03
